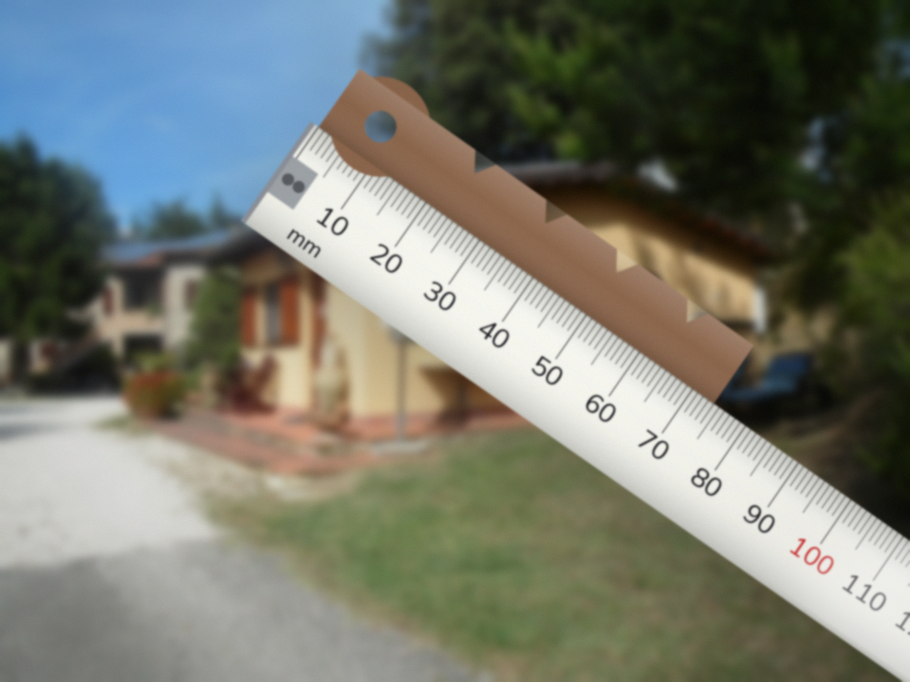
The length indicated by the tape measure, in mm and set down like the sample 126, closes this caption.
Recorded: 74
